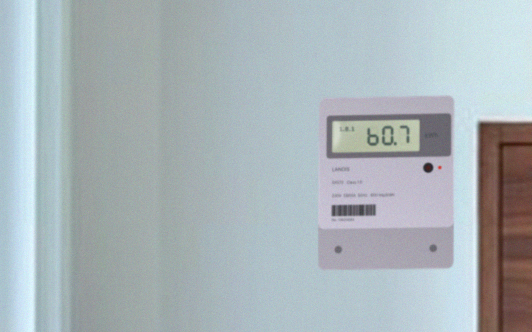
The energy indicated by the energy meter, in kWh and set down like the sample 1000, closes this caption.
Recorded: 60.7
